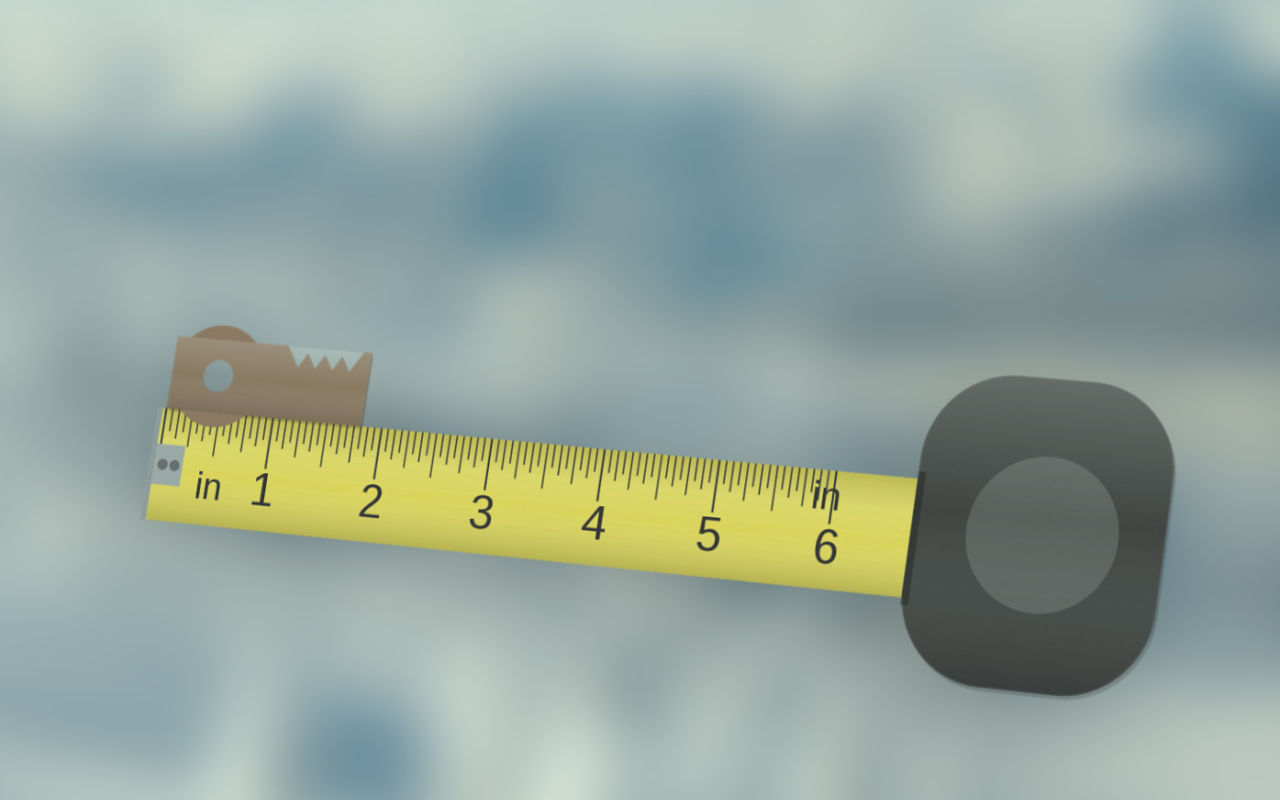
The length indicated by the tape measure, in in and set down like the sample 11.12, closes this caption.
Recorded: 1.8125
